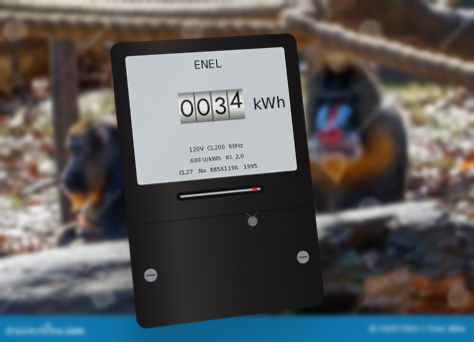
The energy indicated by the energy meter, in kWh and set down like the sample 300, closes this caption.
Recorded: 34
